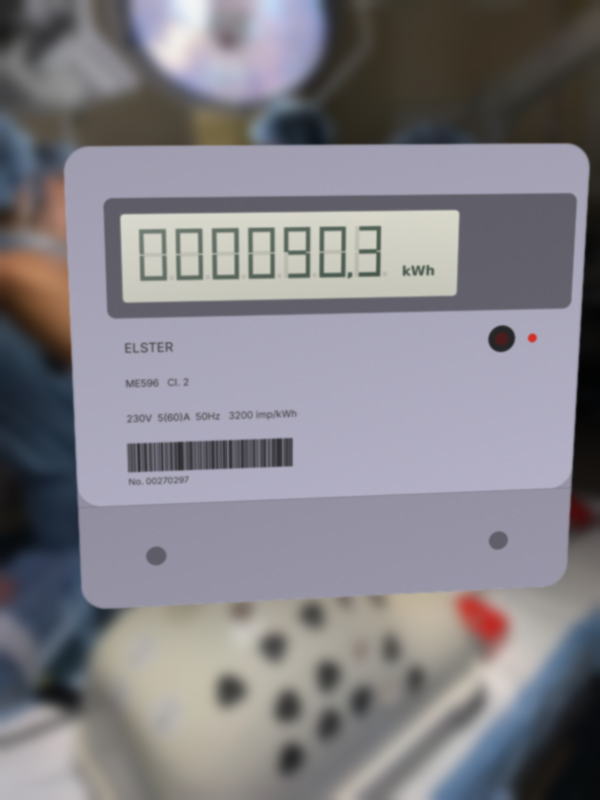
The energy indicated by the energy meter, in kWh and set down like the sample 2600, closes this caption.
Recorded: 90.3
